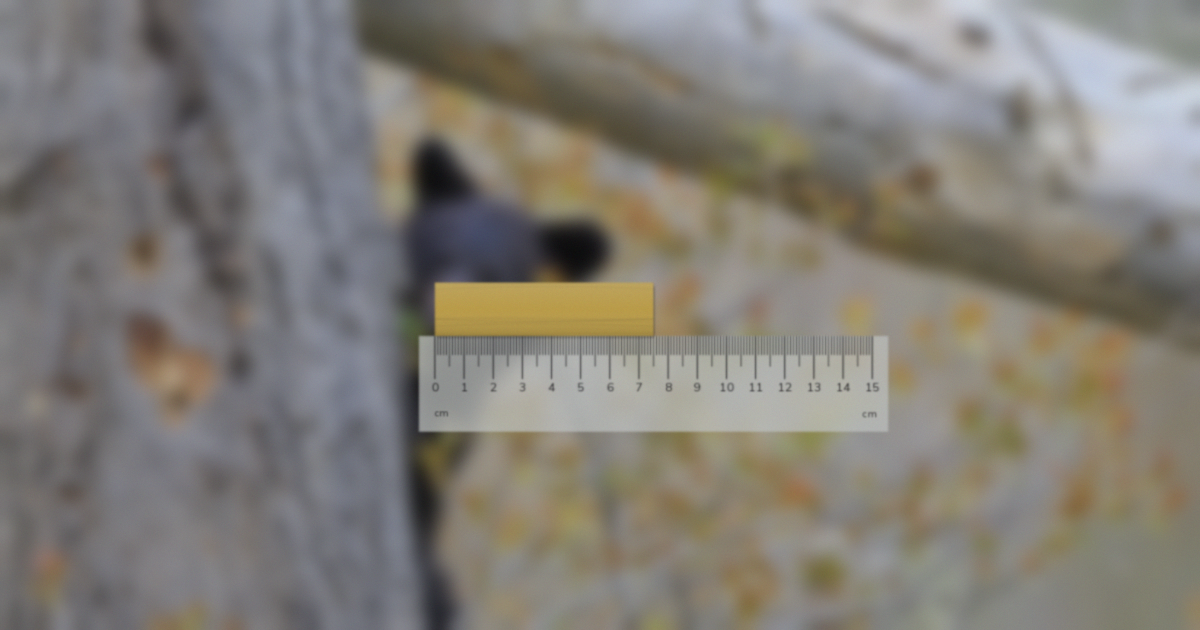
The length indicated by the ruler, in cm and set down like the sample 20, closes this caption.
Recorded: 7.5
